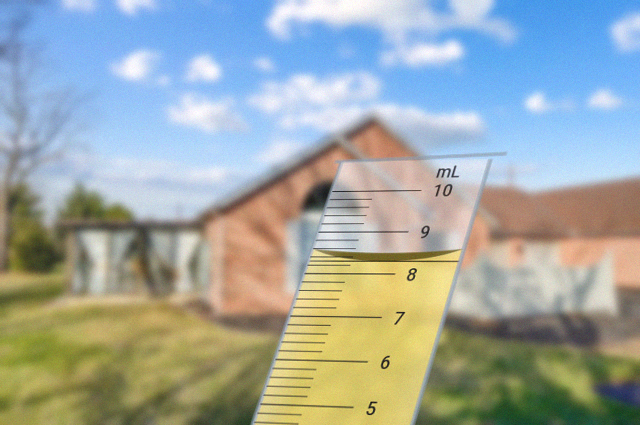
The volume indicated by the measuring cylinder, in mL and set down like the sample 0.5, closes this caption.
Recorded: 8.3
